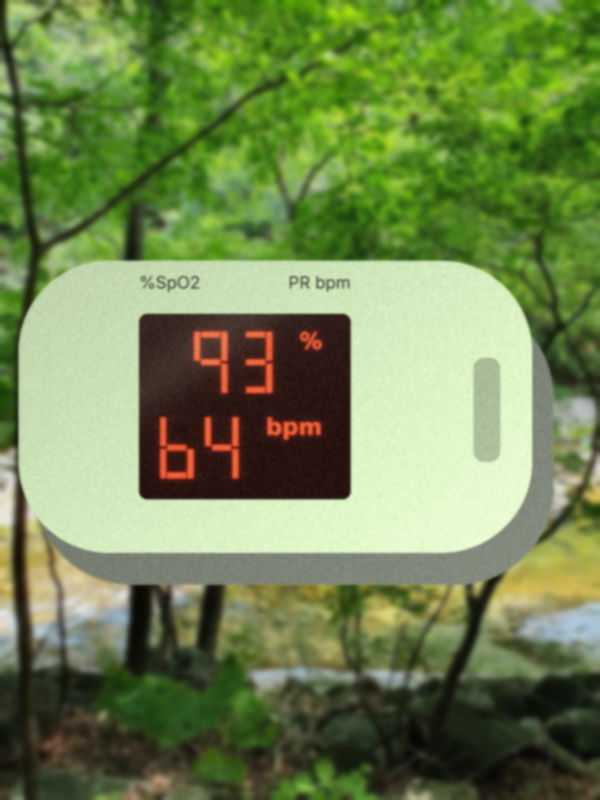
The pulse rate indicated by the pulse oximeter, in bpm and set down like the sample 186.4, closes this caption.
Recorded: 64
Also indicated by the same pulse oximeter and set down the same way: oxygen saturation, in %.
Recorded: 93
